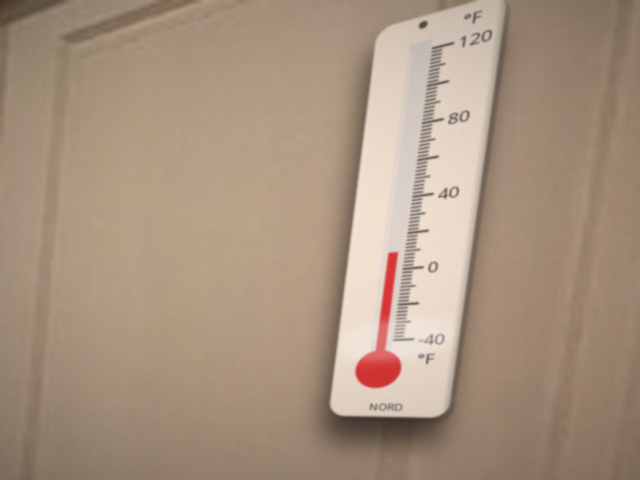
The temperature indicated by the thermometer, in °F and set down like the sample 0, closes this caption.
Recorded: 10
